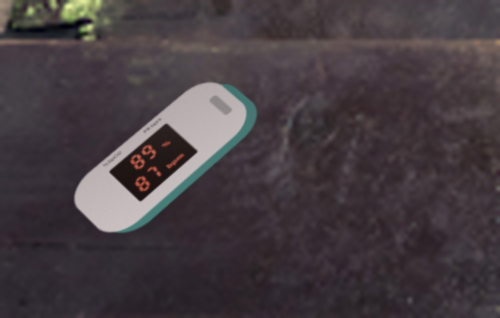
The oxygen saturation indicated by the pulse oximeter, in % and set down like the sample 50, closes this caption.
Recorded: 89
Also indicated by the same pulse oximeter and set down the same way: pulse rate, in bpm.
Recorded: 87
